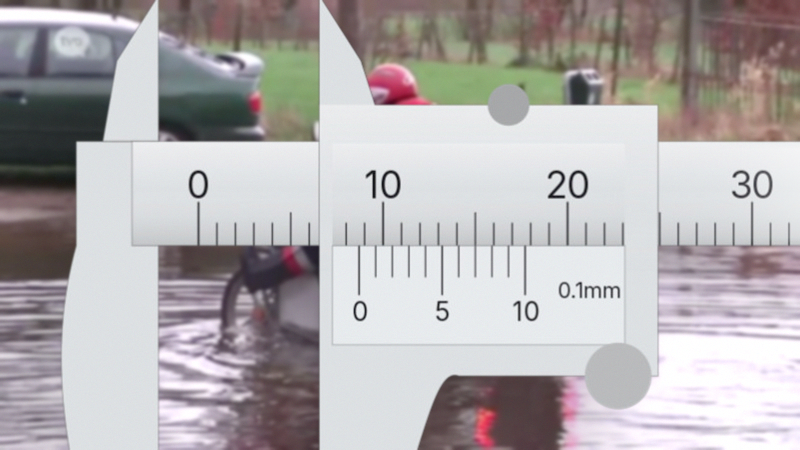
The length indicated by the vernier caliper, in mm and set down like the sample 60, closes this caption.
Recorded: 8.7
